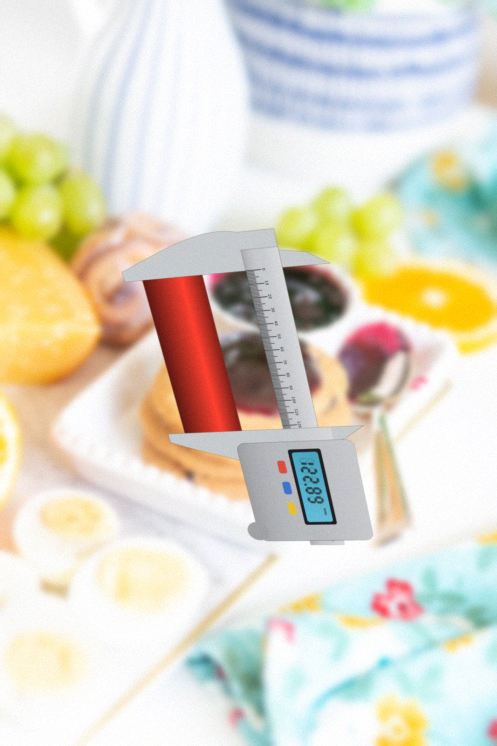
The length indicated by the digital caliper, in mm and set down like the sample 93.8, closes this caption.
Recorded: 122.89
